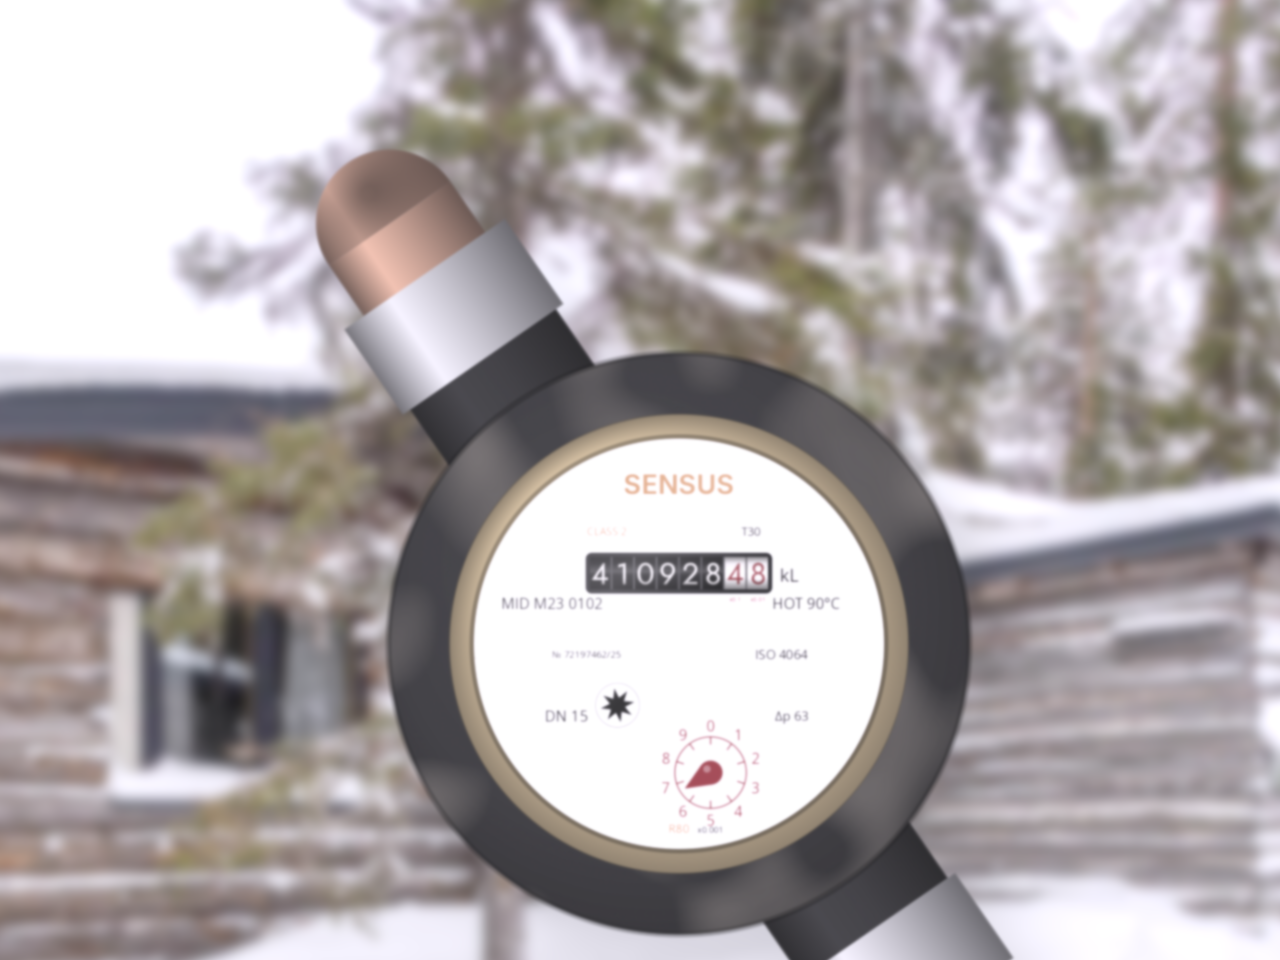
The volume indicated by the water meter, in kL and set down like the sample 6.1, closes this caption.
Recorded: 410928.486
